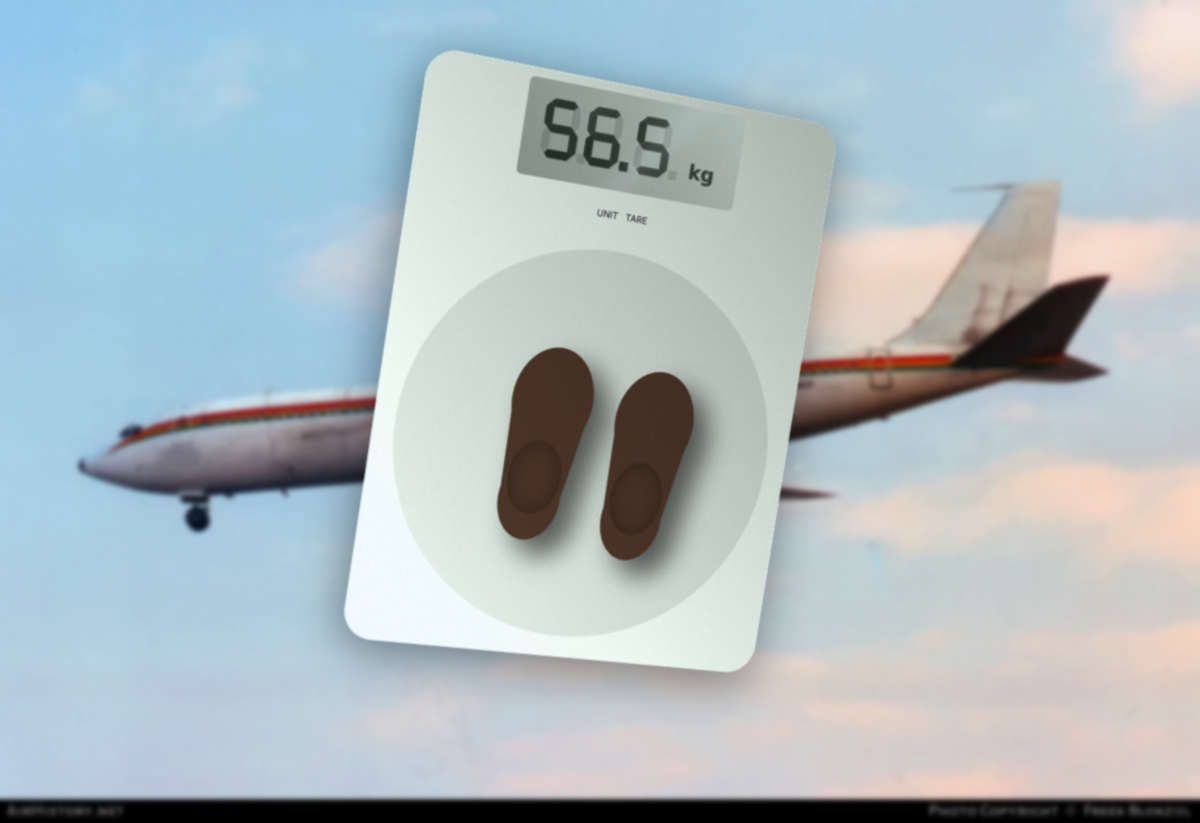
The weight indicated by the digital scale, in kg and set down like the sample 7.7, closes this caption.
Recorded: 56.5
